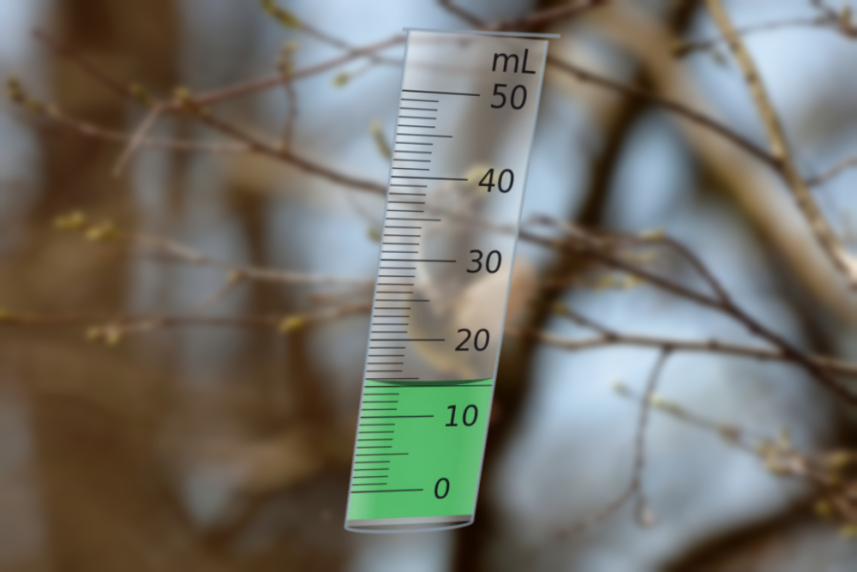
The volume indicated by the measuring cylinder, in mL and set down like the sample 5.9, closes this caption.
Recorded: 14
